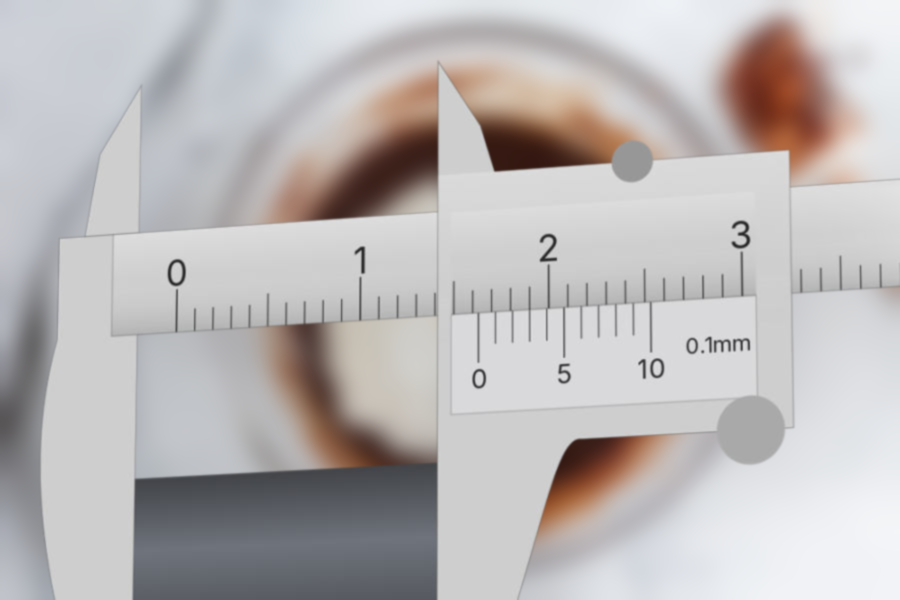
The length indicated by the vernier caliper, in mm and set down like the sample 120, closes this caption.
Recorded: 16.3
